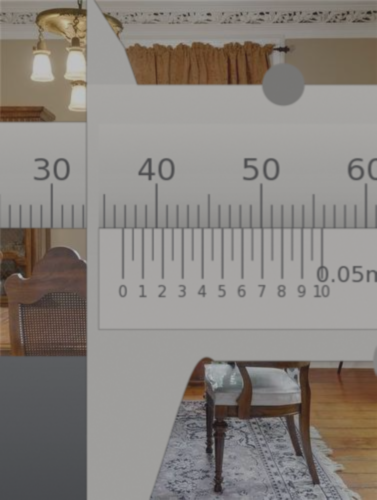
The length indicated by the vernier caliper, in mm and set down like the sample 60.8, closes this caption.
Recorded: 36.8
